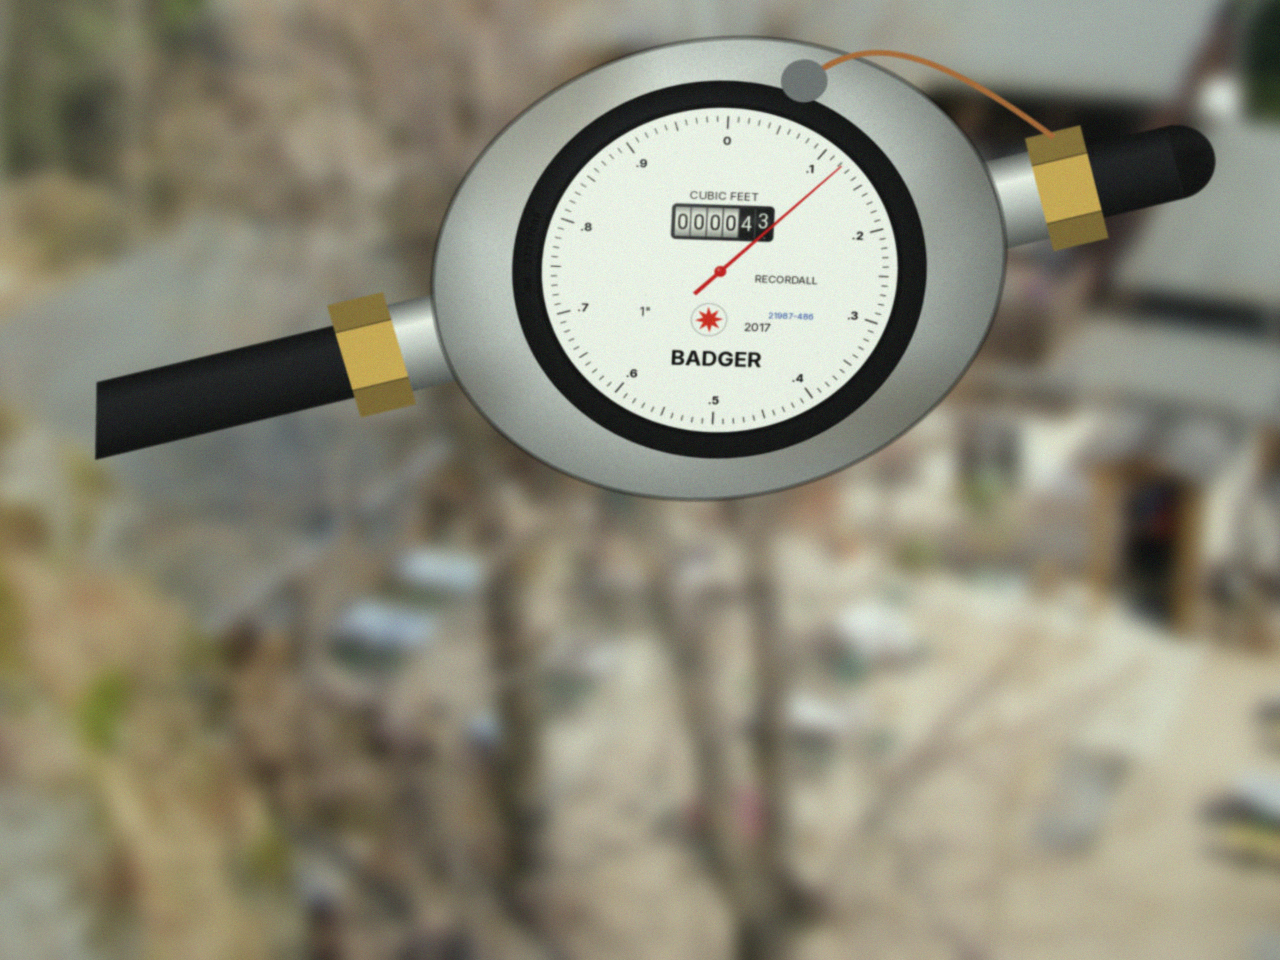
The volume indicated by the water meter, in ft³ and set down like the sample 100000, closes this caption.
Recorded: 43.12
